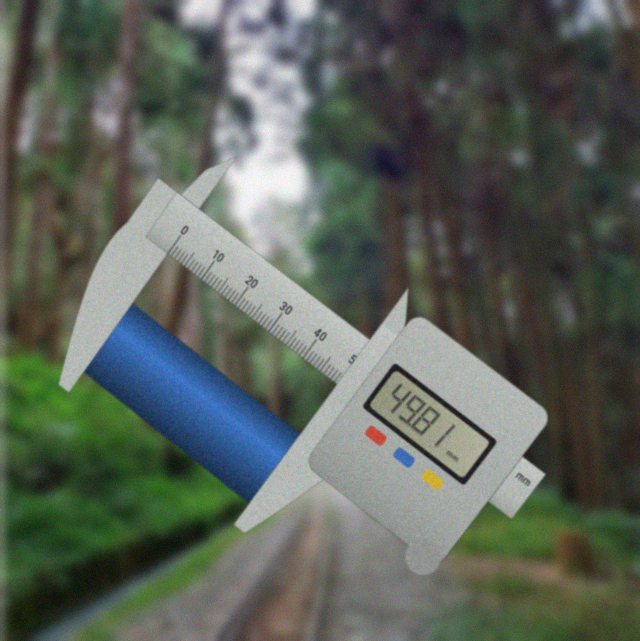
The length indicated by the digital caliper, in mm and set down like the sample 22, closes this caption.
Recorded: 49.81
